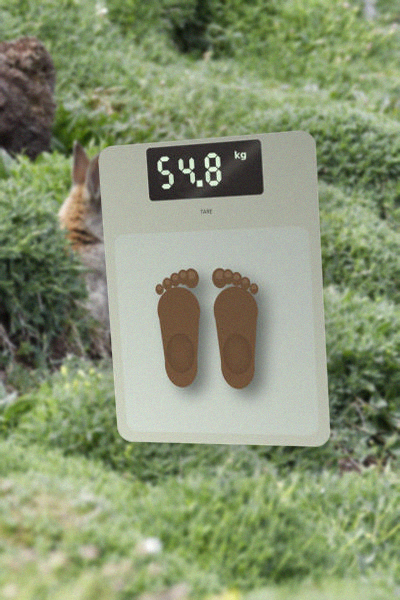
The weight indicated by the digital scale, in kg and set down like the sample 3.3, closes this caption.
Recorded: 54.8
